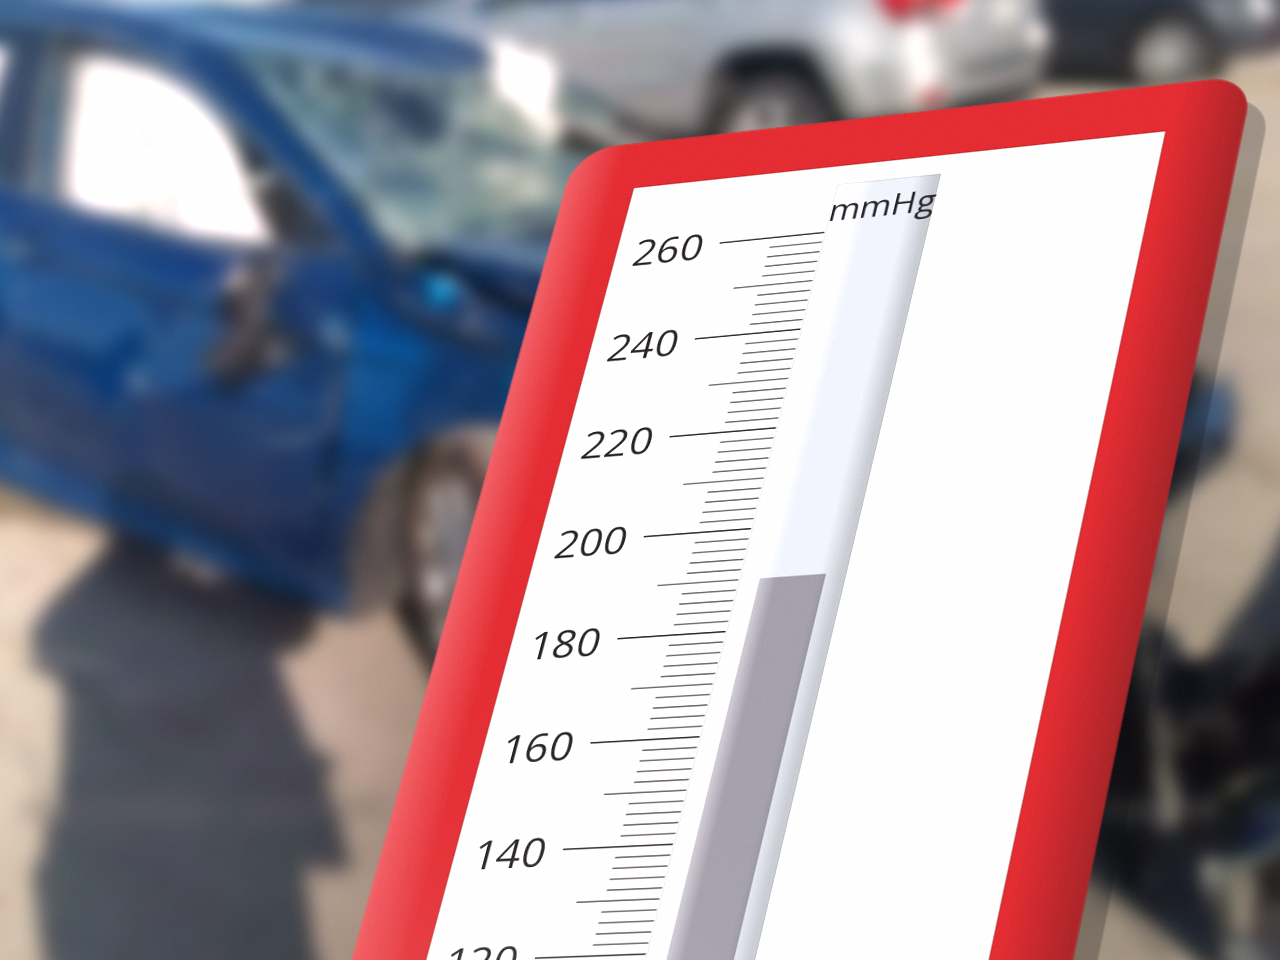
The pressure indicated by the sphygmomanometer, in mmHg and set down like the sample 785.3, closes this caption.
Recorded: 190
